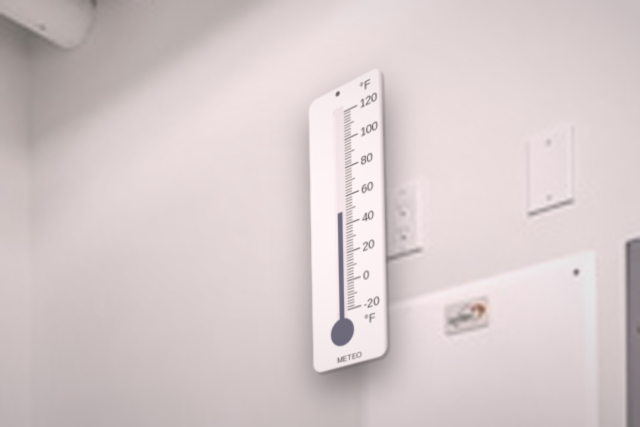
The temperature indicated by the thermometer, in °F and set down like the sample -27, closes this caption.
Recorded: 50
